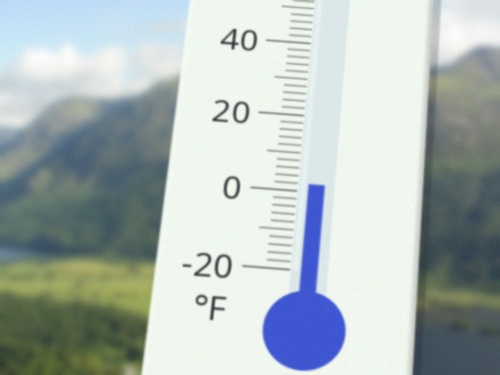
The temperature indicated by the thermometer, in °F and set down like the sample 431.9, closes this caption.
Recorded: 2
